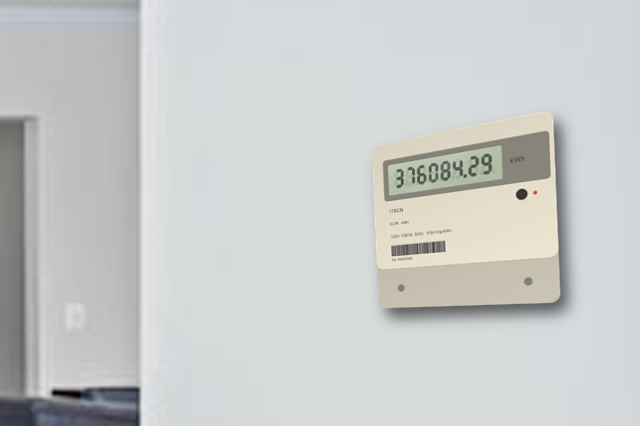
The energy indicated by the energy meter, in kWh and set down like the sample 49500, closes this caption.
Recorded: 376084.29
